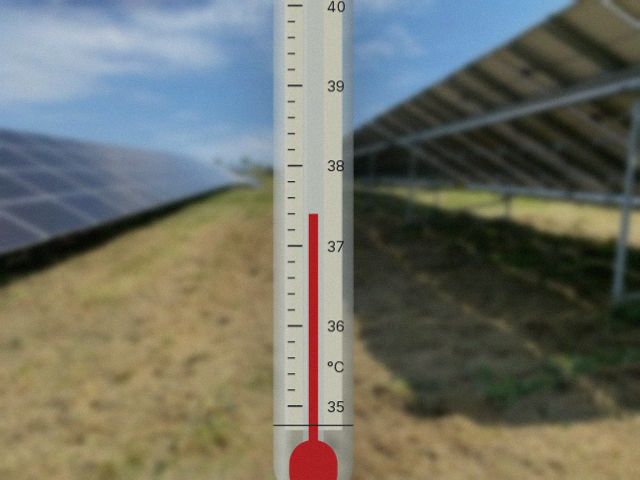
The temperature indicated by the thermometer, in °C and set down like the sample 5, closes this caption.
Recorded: 37.4
